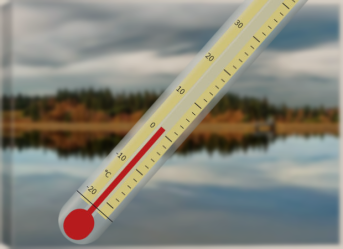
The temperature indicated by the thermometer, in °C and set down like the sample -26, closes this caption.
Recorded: 1
